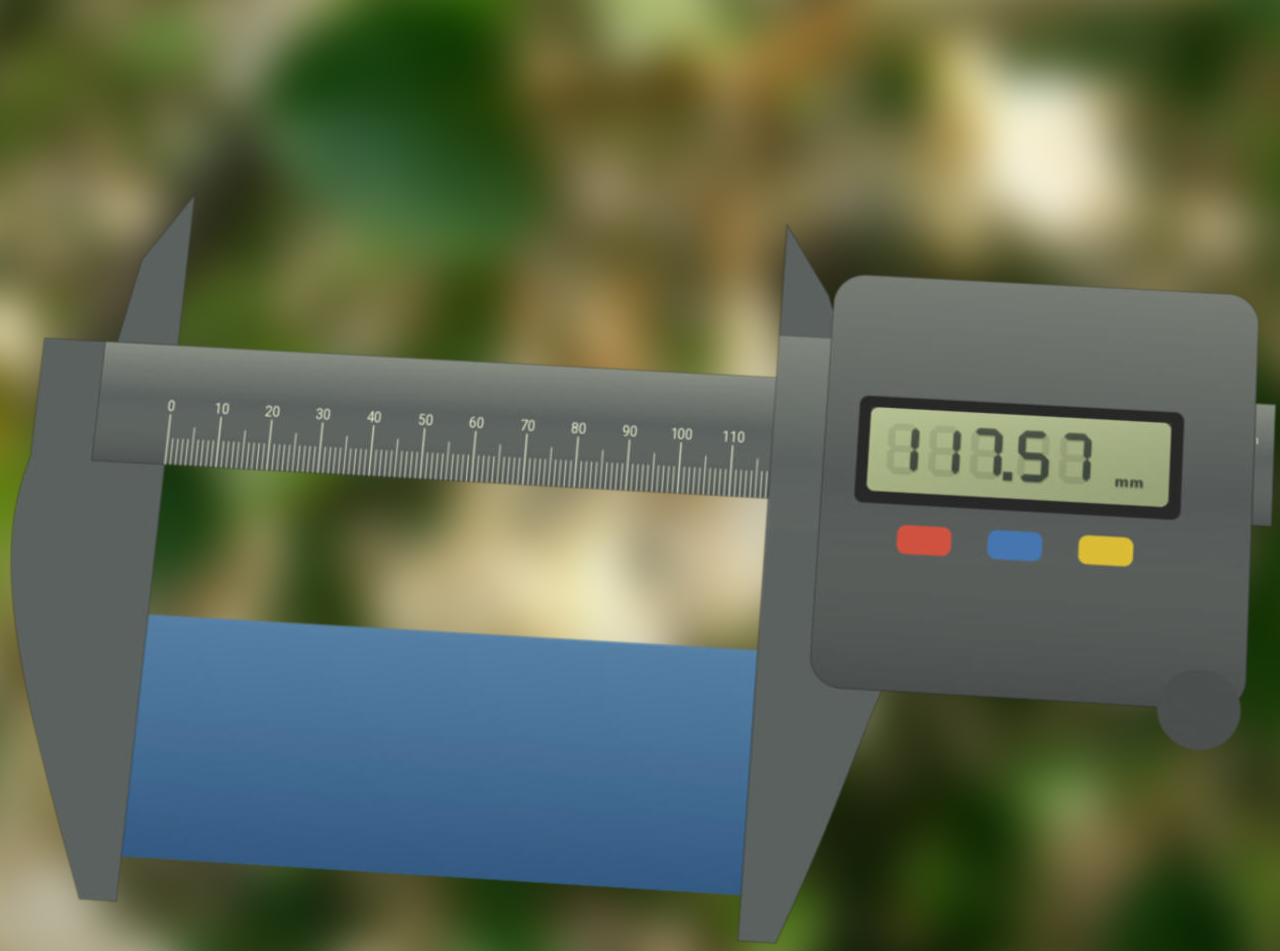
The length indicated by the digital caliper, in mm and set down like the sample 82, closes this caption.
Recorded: 117.57
